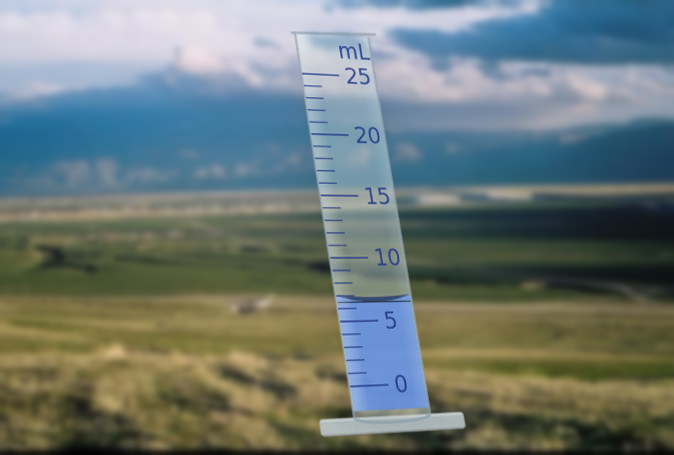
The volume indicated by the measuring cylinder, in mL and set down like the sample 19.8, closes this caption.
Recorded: 6.5
